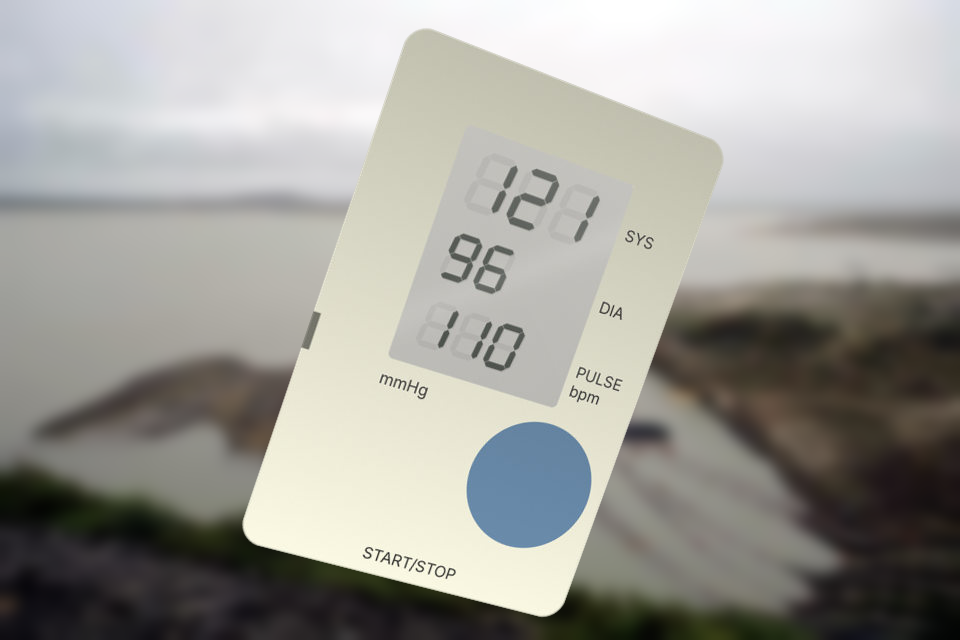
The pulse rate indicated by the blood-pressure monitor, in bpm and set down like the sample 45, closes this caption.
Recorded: 110
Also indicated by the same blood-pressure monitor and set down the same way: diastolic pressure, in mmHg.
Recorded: 96
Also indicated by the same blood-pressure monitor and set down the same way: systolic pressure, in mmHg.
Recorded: 121
